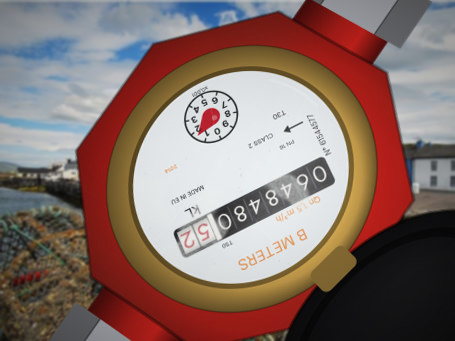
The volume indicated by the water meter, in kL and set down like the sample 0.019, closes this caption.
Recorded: 648480.521
